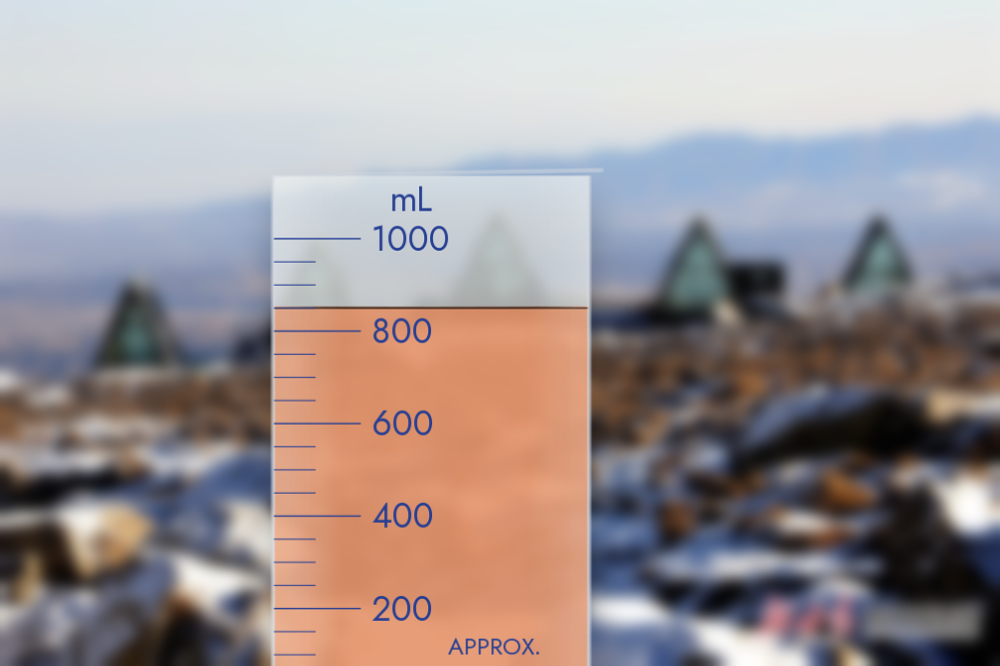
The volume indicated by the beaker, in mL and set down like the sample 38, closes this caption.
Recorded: 850
